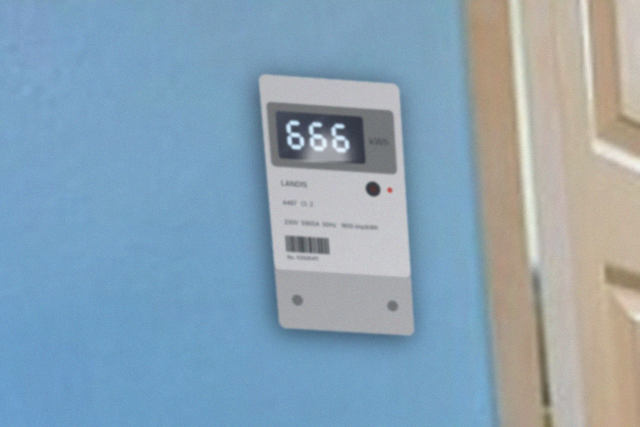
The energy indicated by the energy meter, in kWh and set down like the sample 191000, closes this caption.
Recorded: 666
